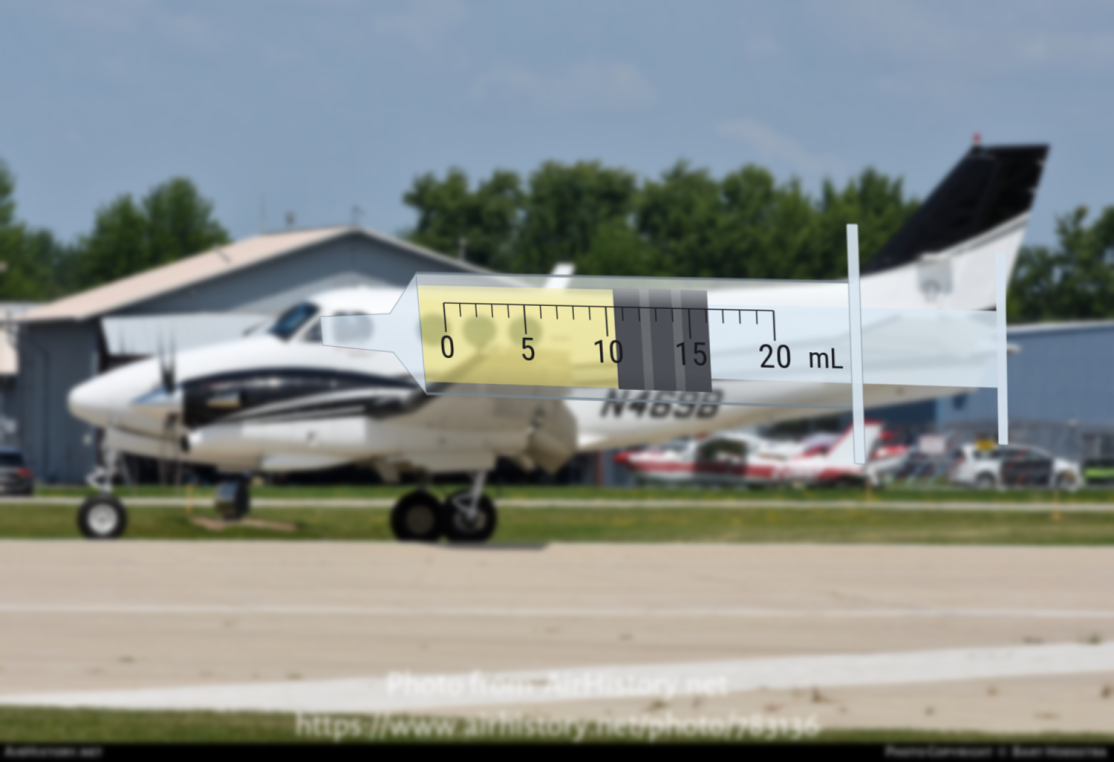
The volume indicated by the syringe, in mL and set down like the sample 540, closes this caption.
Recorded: 10.5
